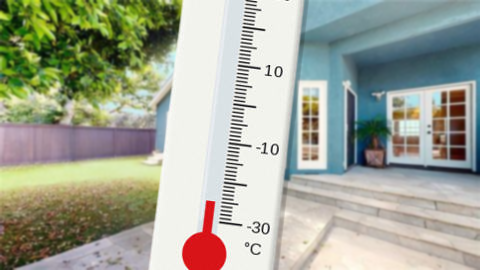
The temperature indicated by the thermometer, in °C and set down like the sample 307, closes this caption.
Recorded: -25
